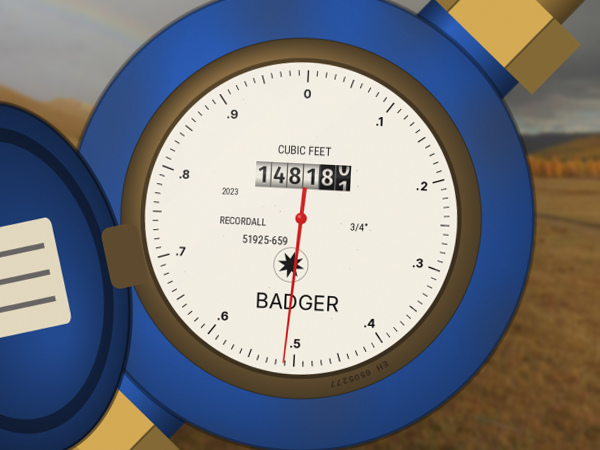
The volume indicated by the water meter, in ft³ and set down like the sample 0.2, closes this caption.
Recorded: 148180.51
